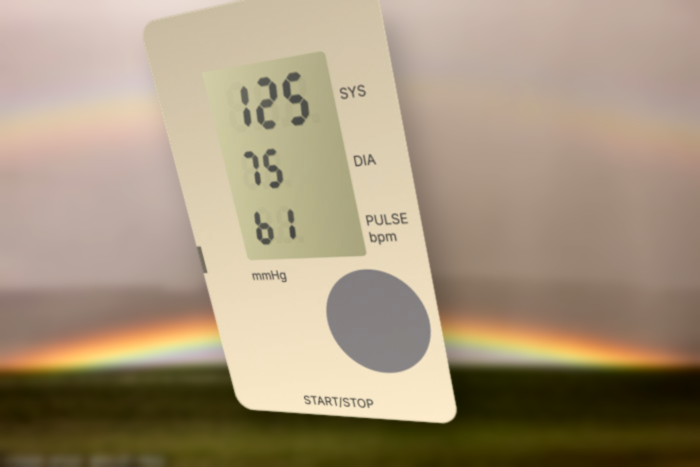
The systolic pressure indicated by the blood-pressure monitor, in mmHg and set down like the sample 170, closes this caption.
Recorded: 125
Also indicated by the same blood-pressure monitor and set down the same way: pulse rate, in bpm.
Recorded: 61
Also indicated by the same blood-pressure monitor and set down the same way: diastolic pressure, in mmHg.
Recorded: 75
